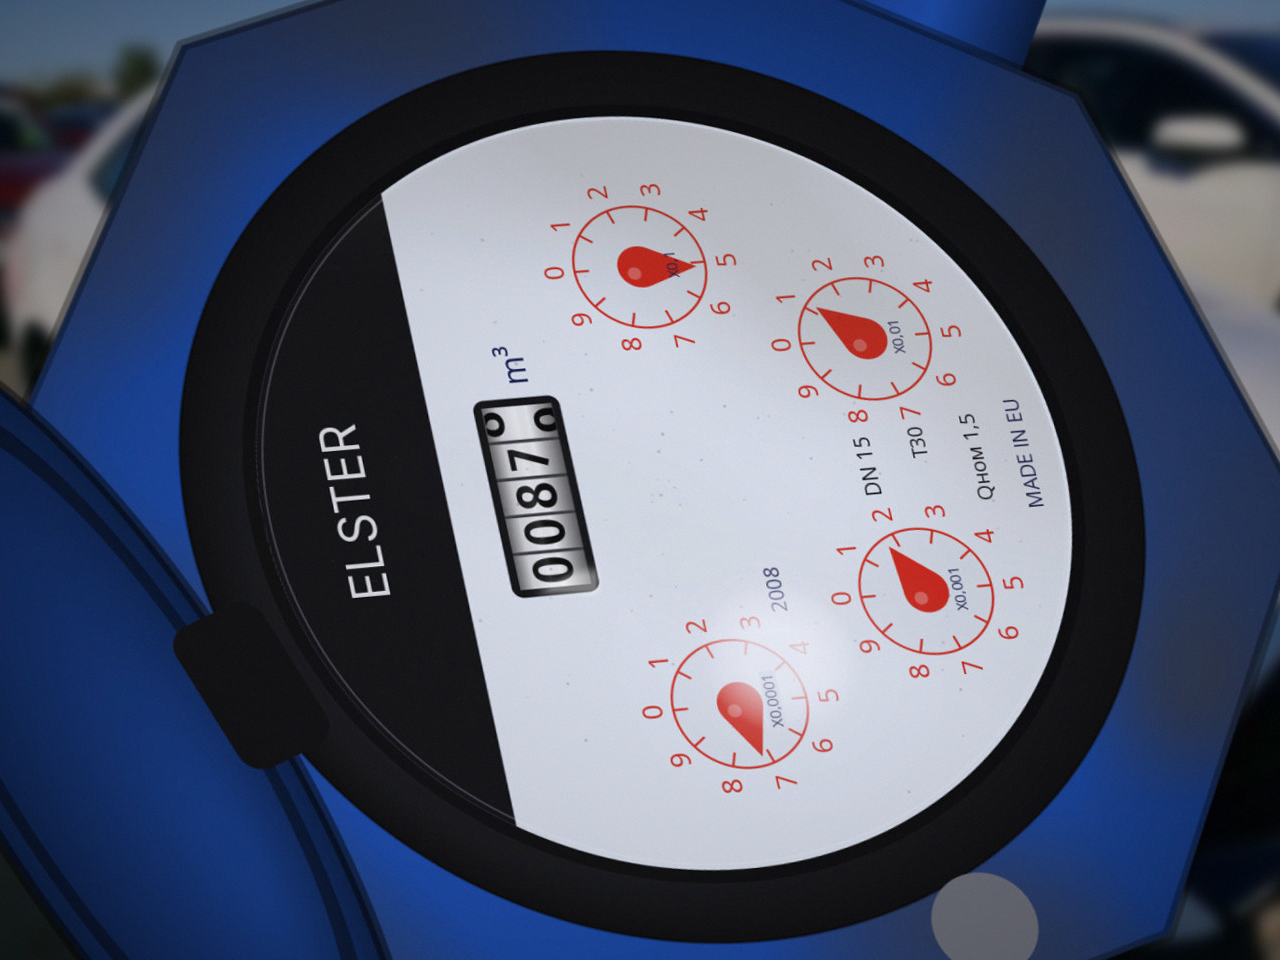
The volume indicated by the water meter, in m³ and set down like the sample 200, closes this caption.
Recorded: 878.5117
